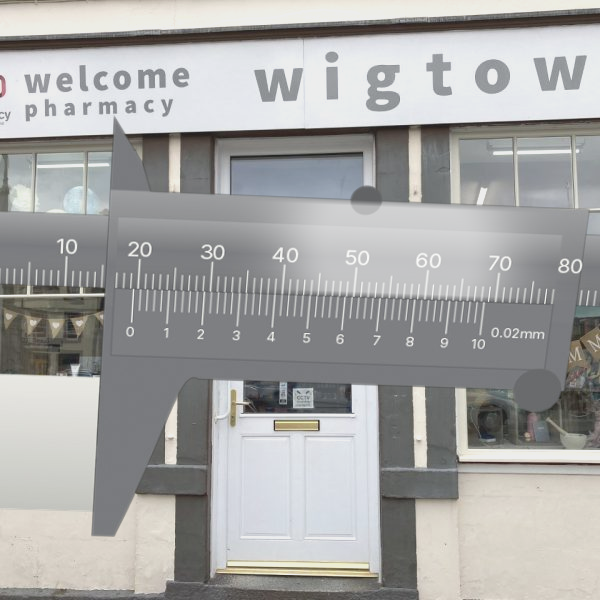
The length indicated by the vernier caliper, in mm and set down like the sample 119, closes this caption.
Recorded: 19.4
